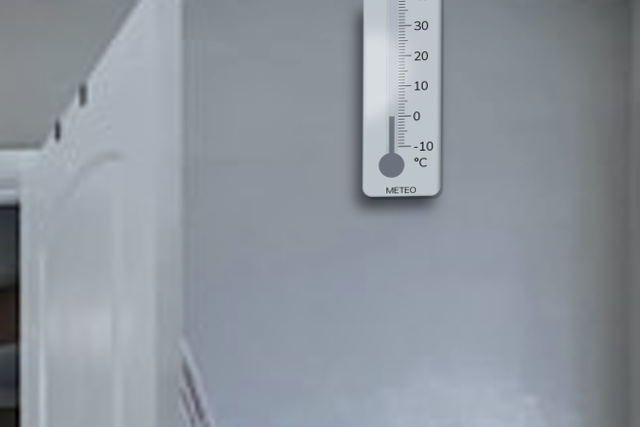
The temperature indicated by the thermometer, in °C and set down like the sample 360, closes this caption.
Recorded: 0
